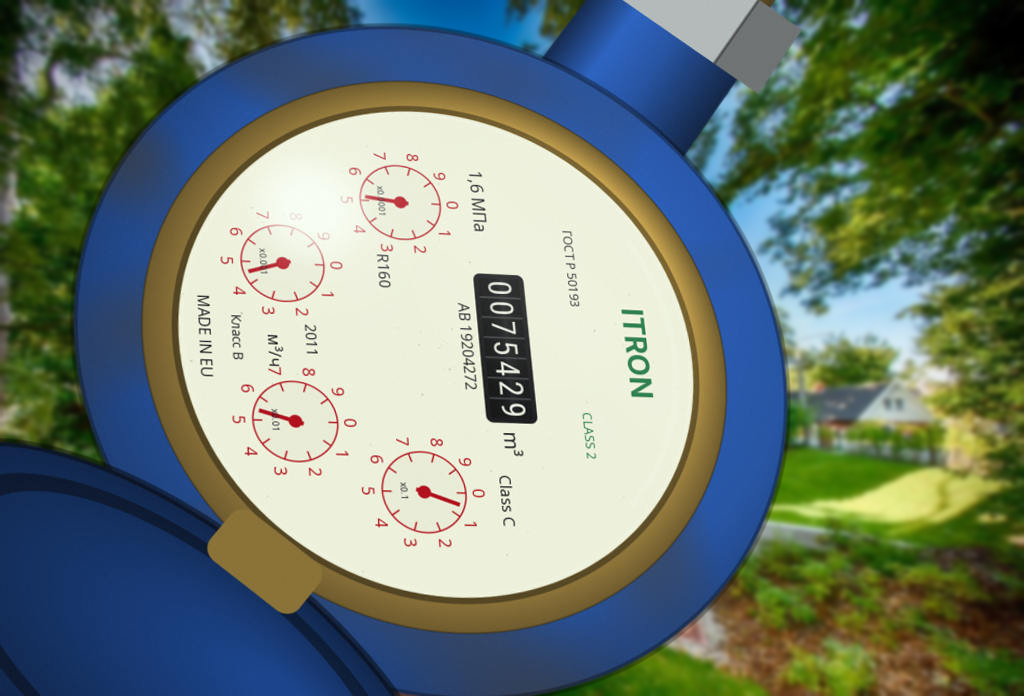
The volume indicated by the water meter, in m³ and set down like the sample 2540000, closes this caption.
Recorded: 75429.0545
